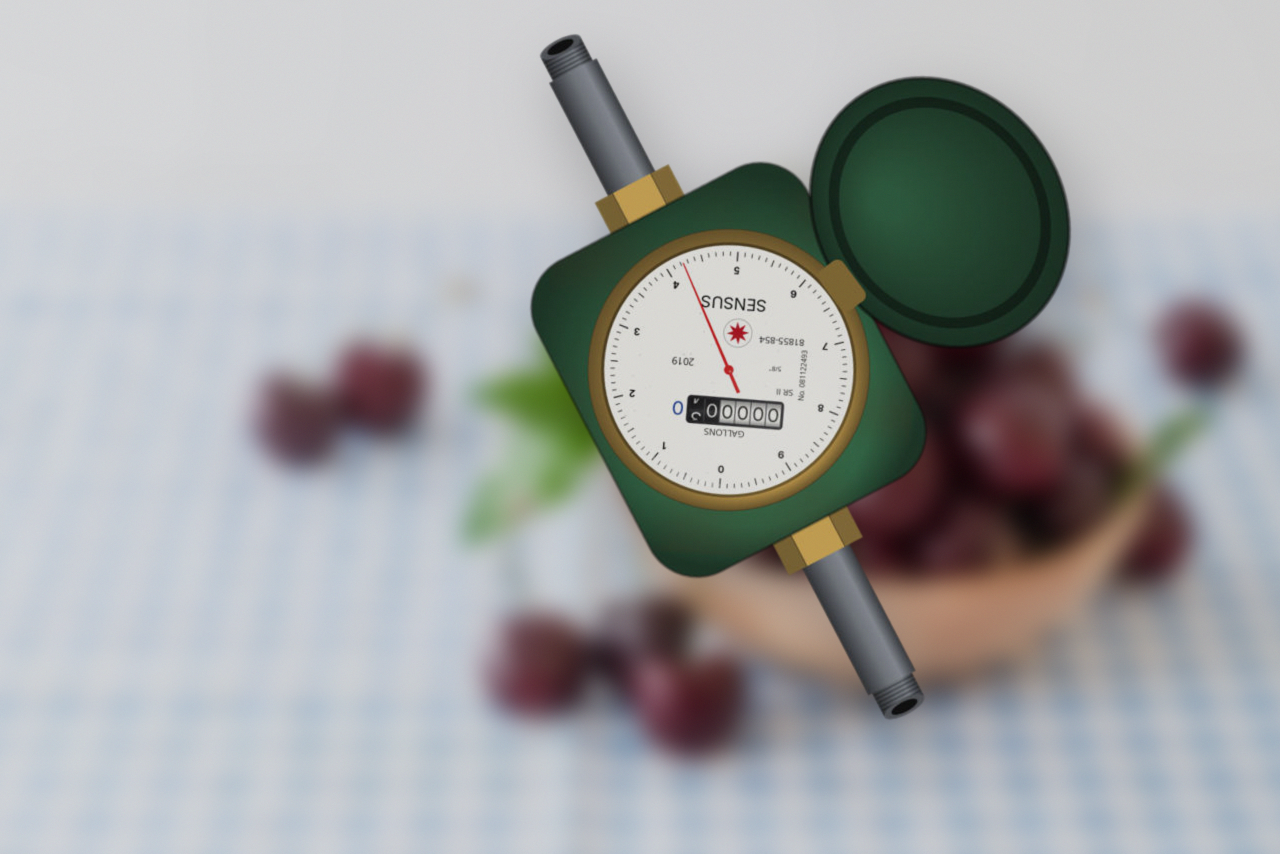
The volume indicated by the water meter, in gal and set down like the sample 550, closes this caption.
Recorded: 34.2
